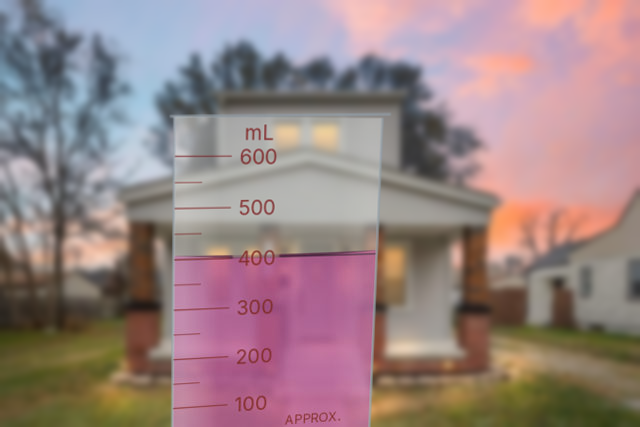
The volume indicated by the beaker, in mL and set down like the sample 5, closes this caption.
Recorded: 400
